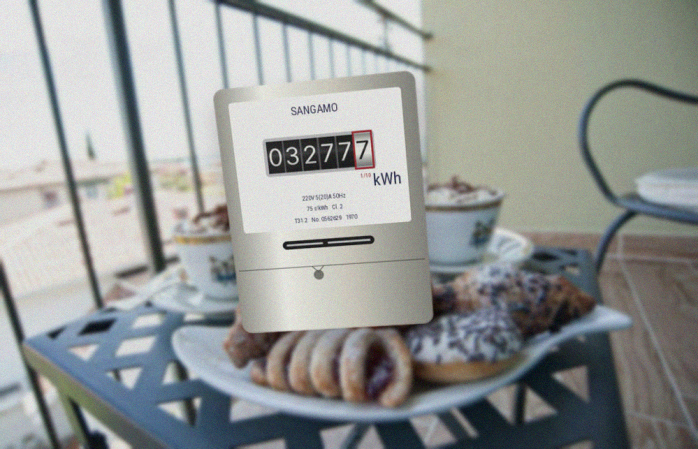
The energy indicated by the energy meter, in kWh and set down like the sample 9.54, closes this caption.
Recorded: 3277.7
